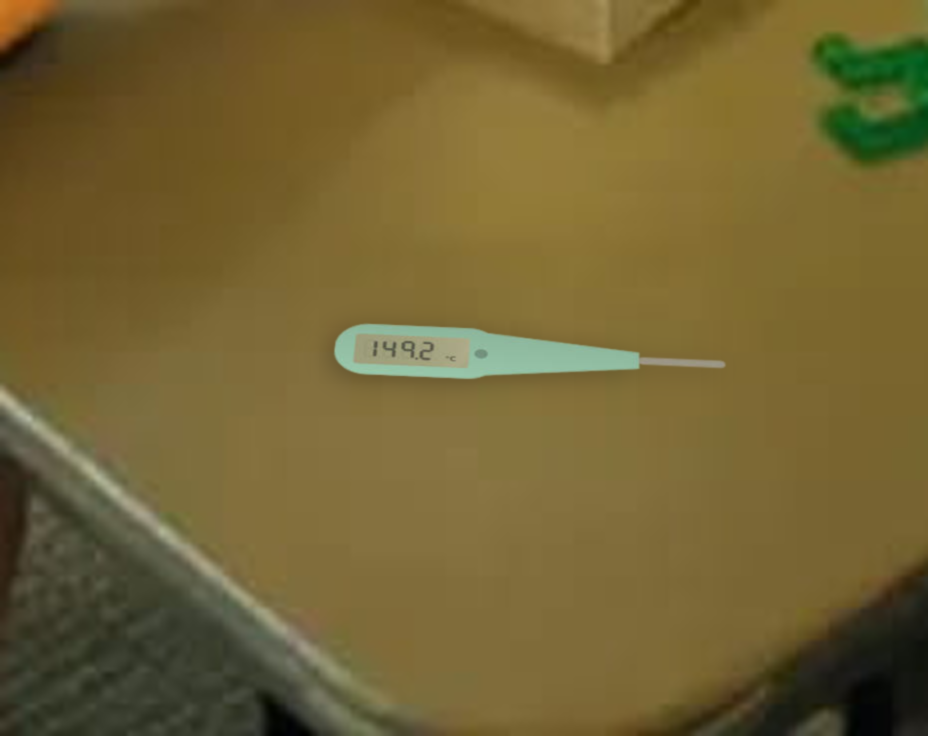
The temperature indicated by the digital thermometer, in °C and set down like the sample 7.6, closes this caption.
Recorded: 149.2
